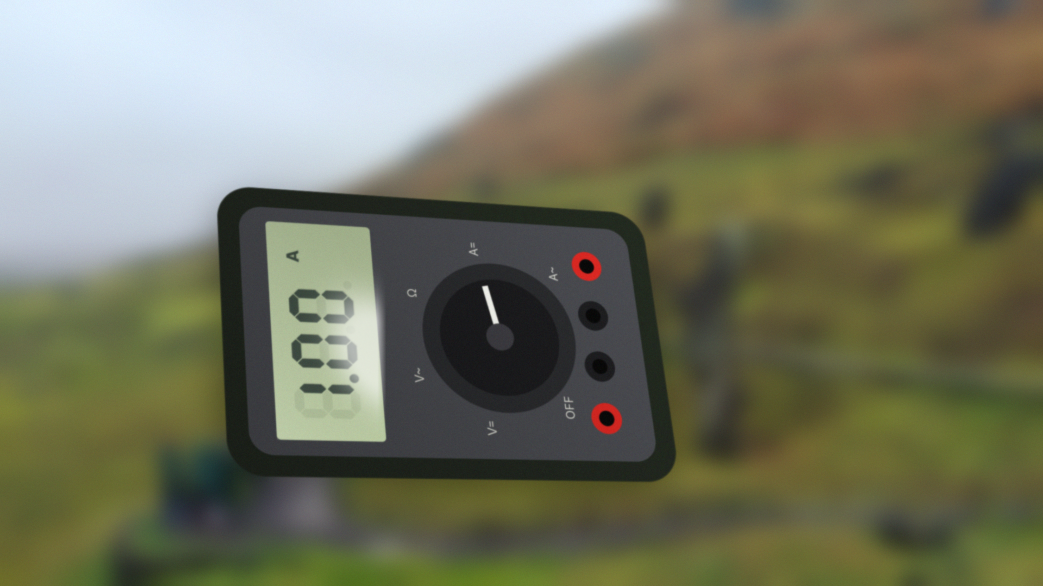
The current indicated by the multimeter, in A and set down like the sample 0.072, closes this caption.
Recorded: 1.00
